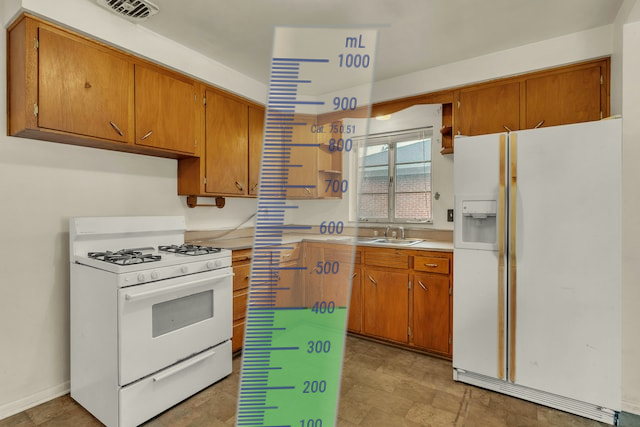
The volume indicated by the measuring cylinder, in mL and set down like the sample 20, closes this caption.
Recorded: 400
